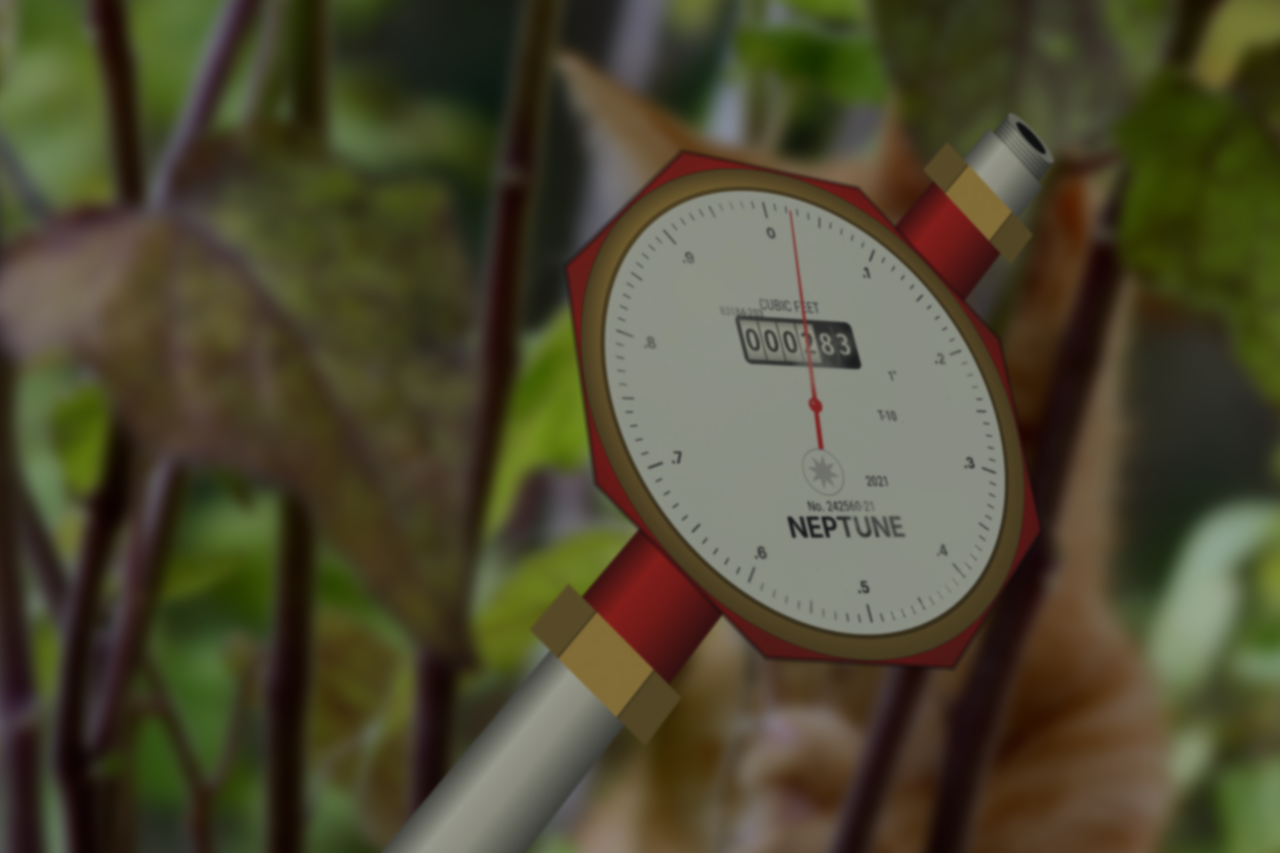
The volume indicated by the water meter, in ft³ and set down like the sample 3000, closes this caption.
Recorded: 283.02
